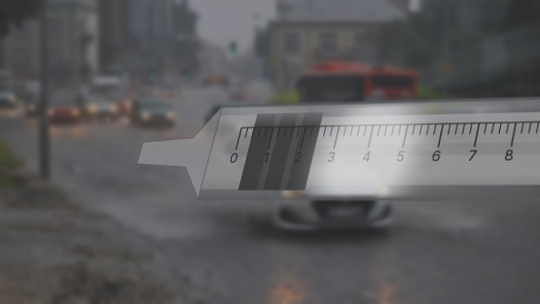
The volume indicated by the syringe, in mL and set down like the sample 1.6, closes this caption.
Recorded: 0.4
